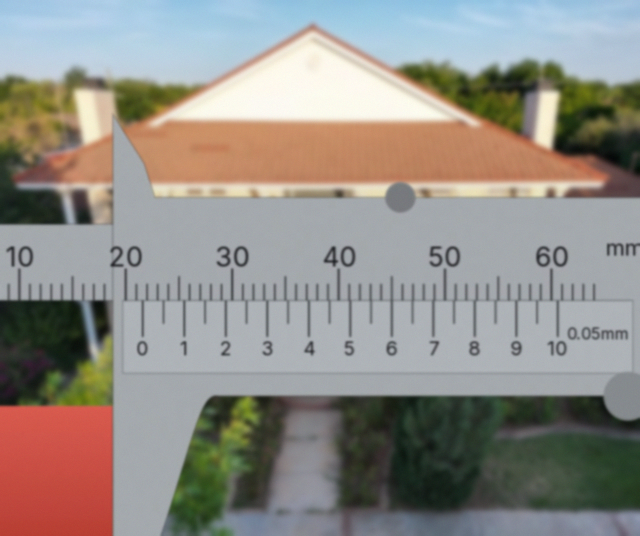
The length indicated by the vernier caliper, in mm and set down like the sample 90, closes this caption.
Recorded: 21.6
